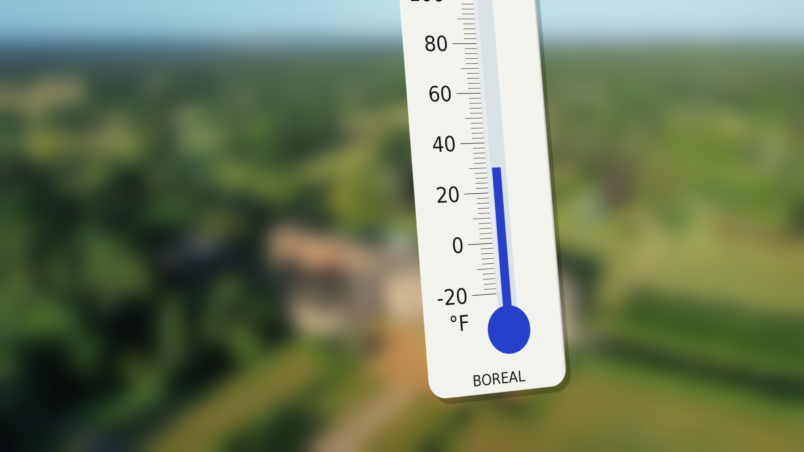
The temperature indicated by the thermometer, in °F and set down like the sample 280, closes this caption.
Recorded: 30
